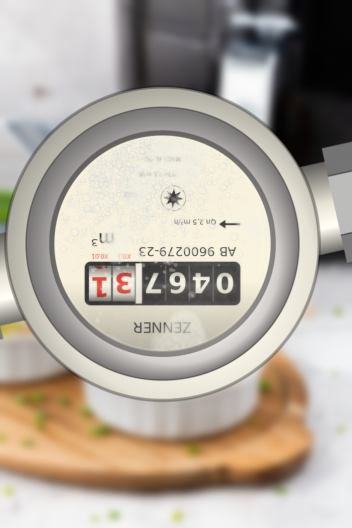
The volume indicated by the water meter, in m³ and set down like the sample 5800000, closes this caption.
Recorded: 467.31
